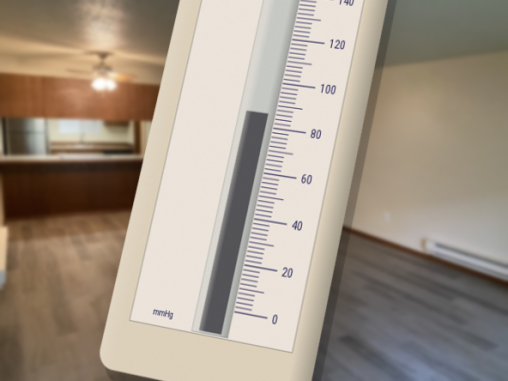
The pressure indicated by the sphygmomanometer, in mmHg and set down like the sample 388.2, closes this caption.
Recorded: 86
